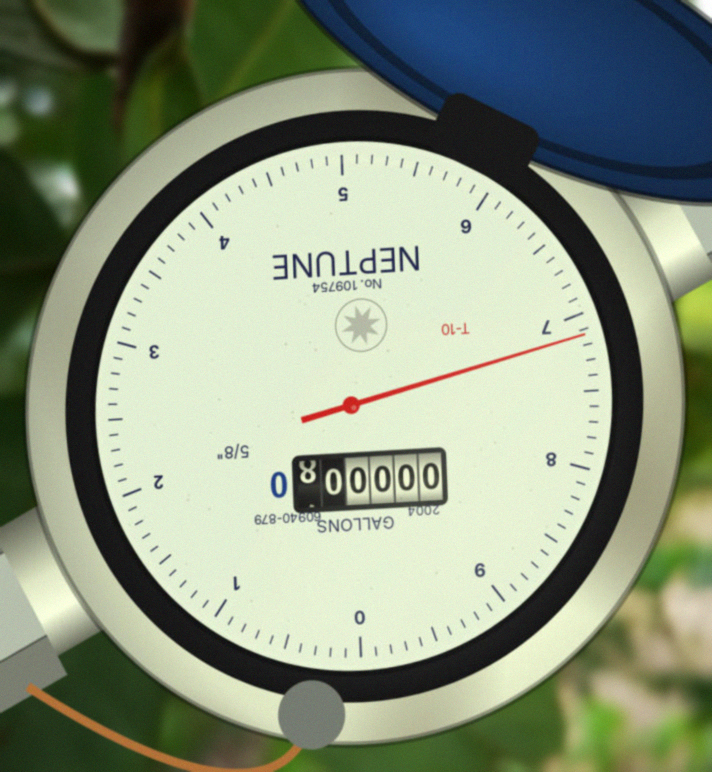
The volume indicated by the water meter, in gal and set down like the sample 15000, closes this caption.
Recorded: 77.1
